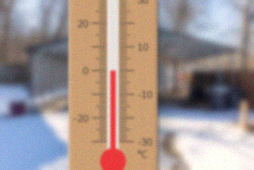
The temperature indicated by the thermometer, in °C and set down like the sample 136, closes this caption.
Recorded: 0
